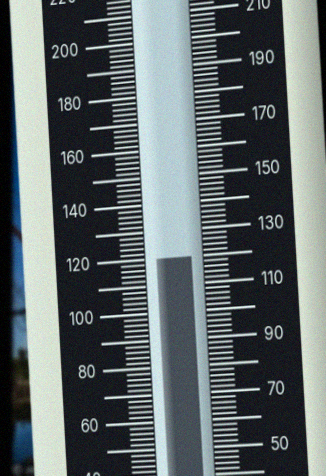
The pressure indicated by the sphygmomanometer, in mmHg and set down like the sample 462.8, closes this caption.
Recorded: 120
